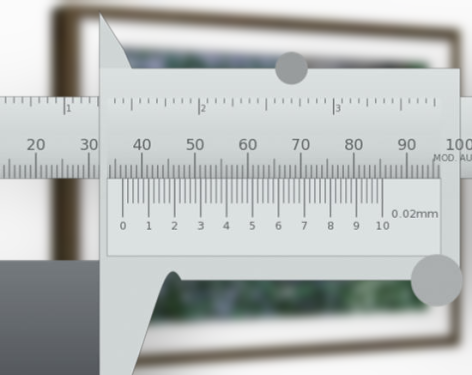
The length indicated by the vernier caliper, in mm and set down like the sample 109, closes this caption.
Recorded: 36.4
